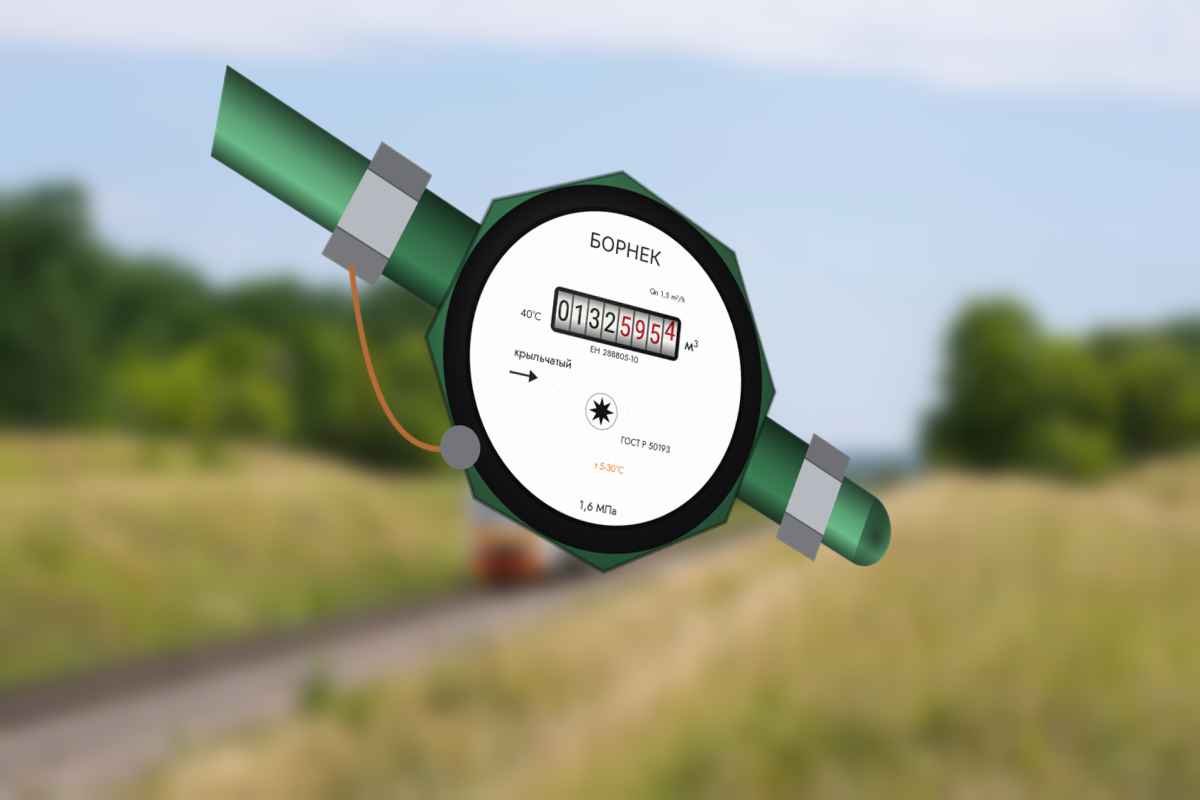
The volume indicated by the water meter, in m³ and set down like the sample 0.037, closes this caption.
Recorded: 132.5954
